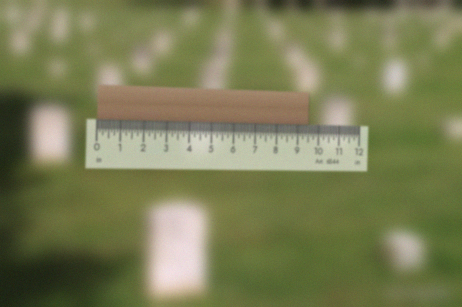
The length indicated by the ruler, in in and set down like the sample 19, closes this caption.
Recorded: 9.5
